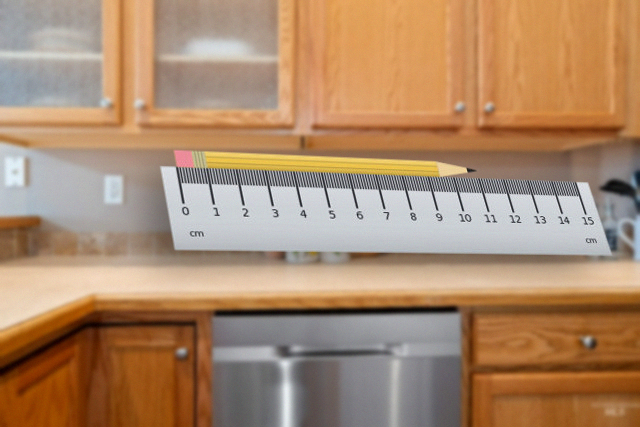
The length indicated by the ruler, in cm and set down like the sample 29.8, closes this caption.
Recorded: 11
